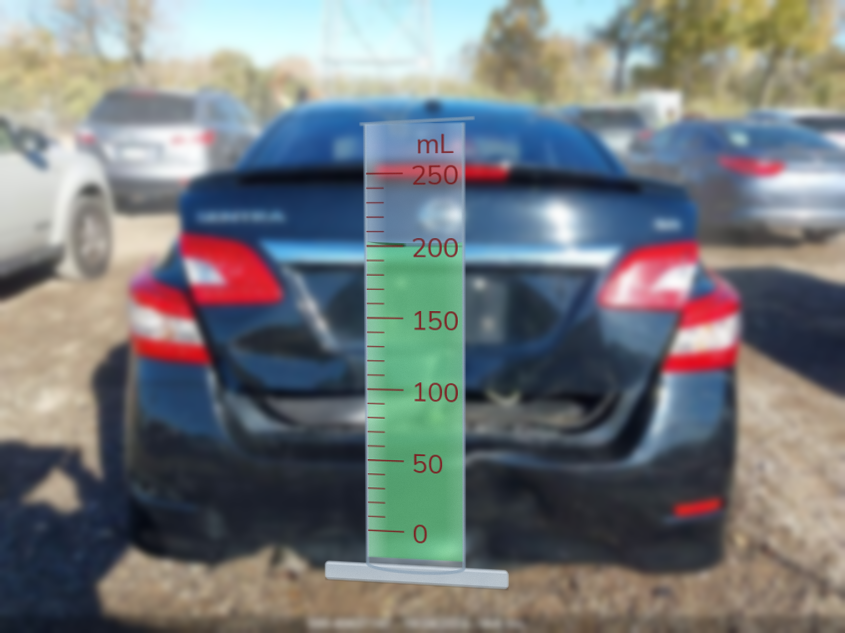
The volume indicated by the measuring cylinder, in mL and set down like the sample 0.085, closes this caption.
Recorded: 200
